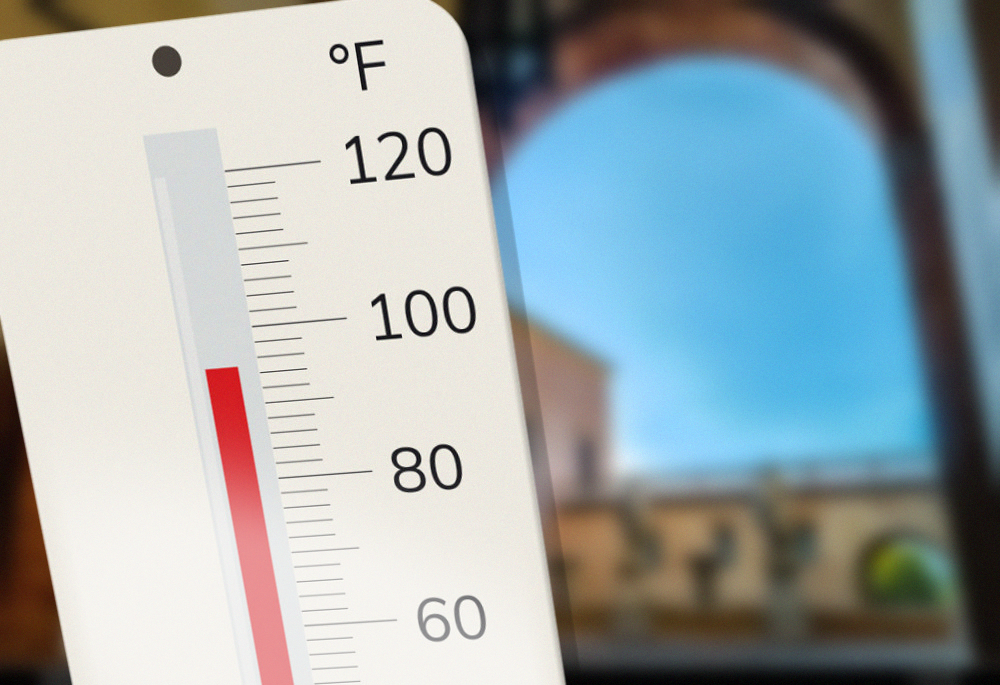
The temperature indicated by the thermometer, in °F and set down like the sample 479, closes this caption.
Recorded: 95
